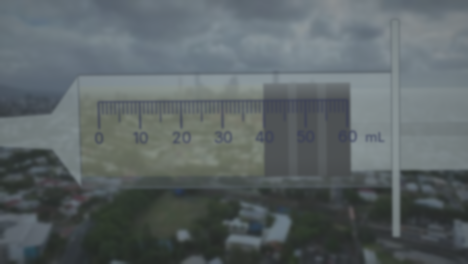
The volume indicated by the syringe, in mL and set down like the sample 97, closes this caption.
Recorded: 40
